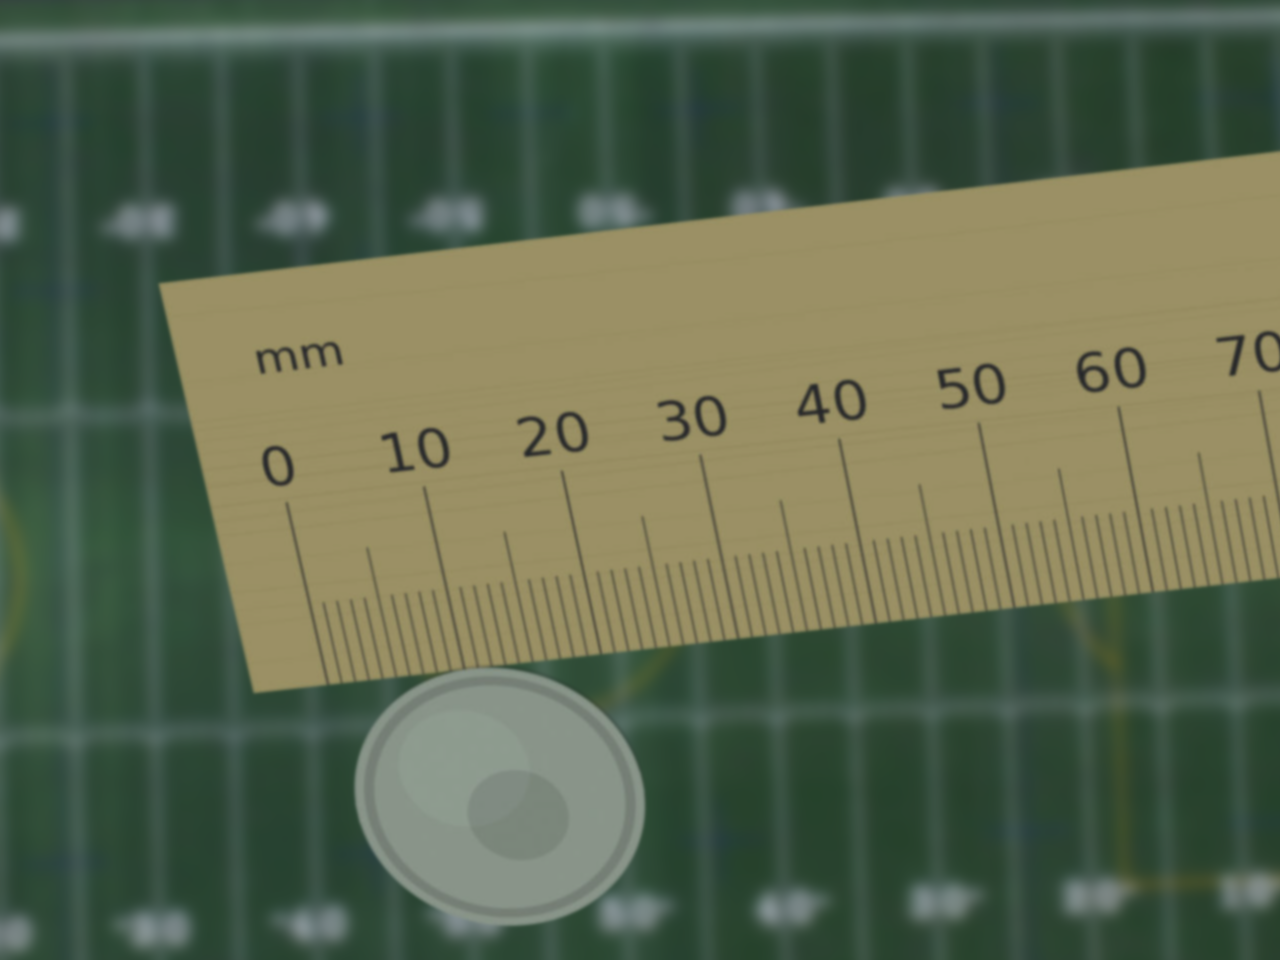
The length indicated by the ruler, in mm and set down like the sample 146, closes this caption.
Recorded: 21
